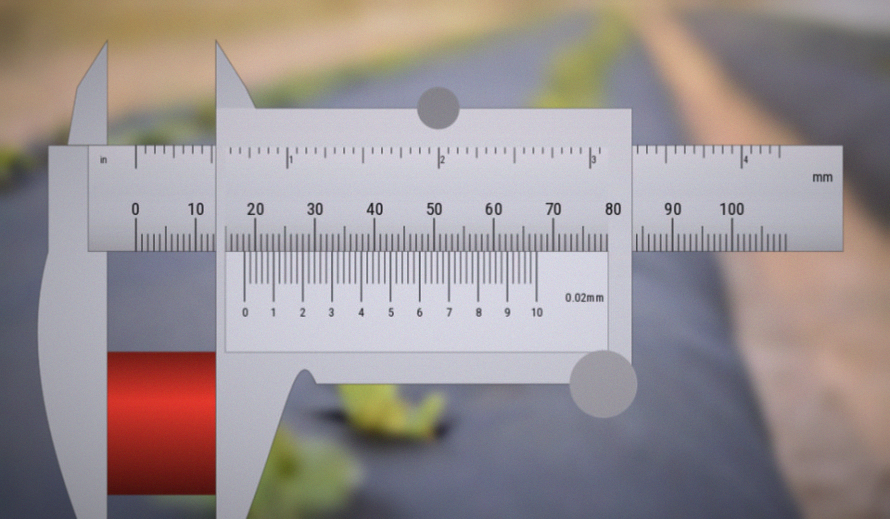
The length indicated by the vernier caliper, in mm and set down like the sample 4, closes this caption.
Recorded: 18.2
